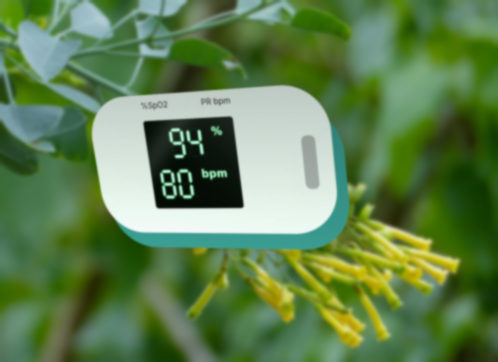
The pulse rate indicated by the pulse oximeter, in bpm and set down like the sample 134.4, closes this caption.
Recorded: 80
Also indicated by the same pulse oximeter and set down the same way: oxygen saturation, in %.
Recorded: 94
